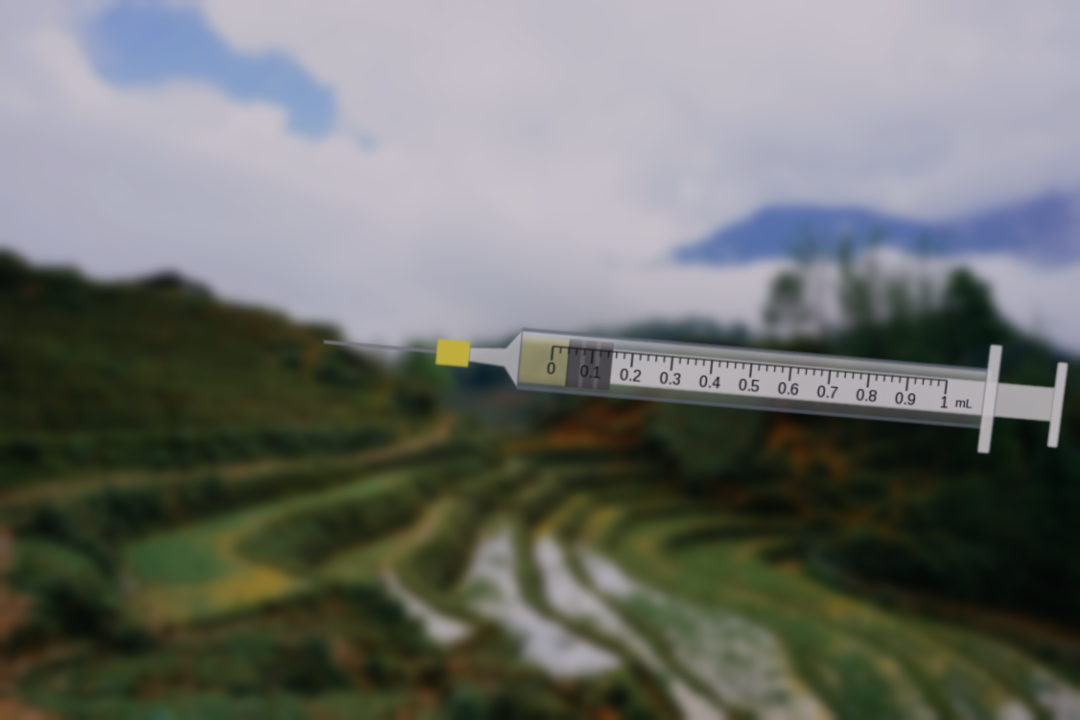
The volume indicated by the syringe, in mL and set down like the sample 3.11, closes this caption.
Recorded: 0.04
